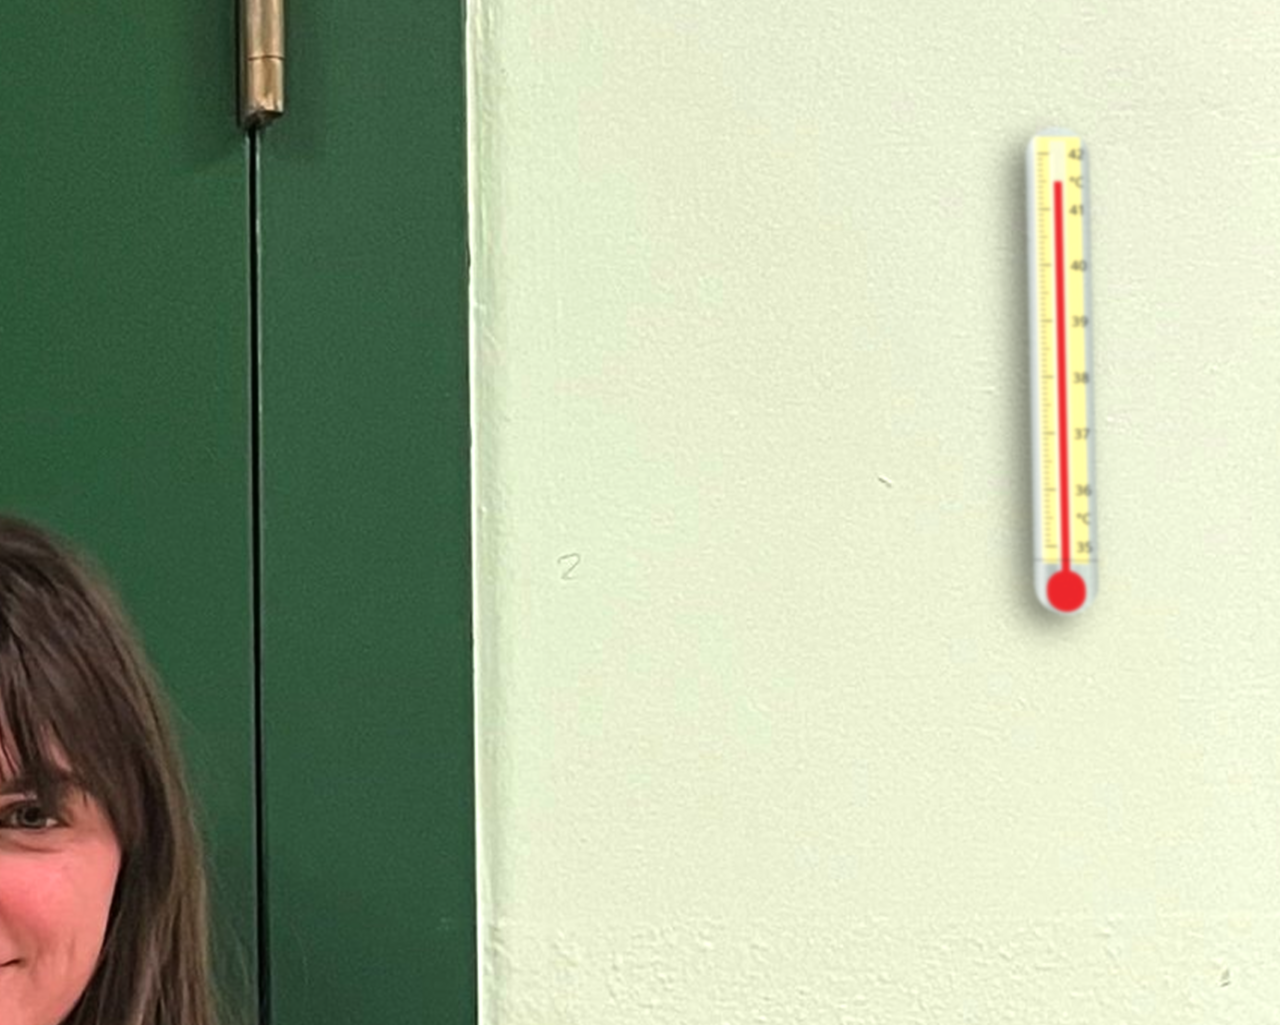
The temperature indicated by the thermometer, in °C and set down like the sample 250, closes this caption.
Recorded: 41.5
